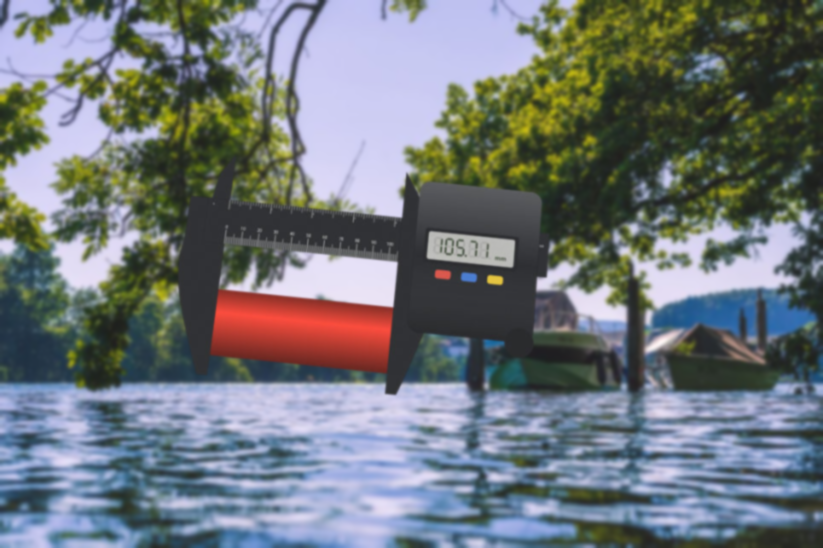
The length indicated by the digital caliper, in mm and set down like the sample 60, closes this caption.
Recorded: 105.71
